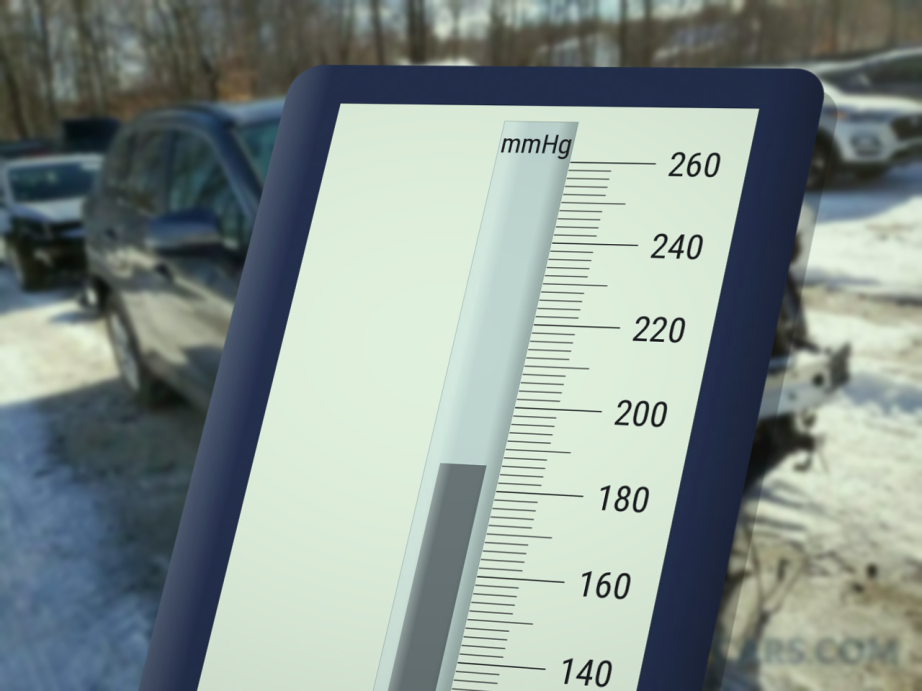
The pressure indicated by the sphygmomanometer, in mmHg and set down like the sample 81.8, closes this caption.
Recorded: 186
